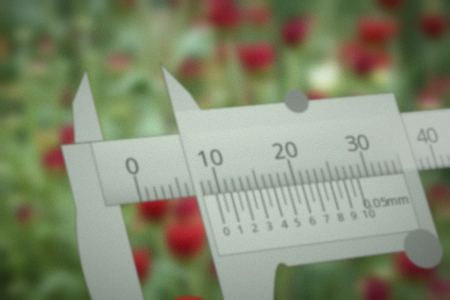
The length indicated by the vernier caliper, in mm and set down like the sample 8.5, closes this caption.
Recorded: 9.5
